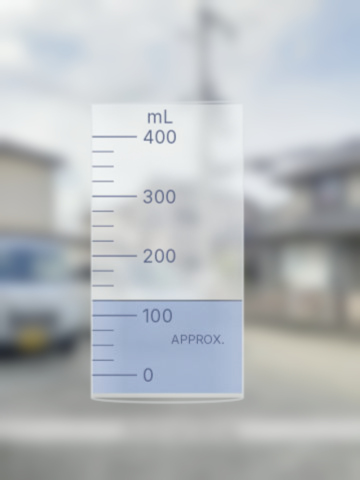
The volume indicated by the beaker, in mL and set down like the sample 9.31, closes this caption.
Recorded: 125
